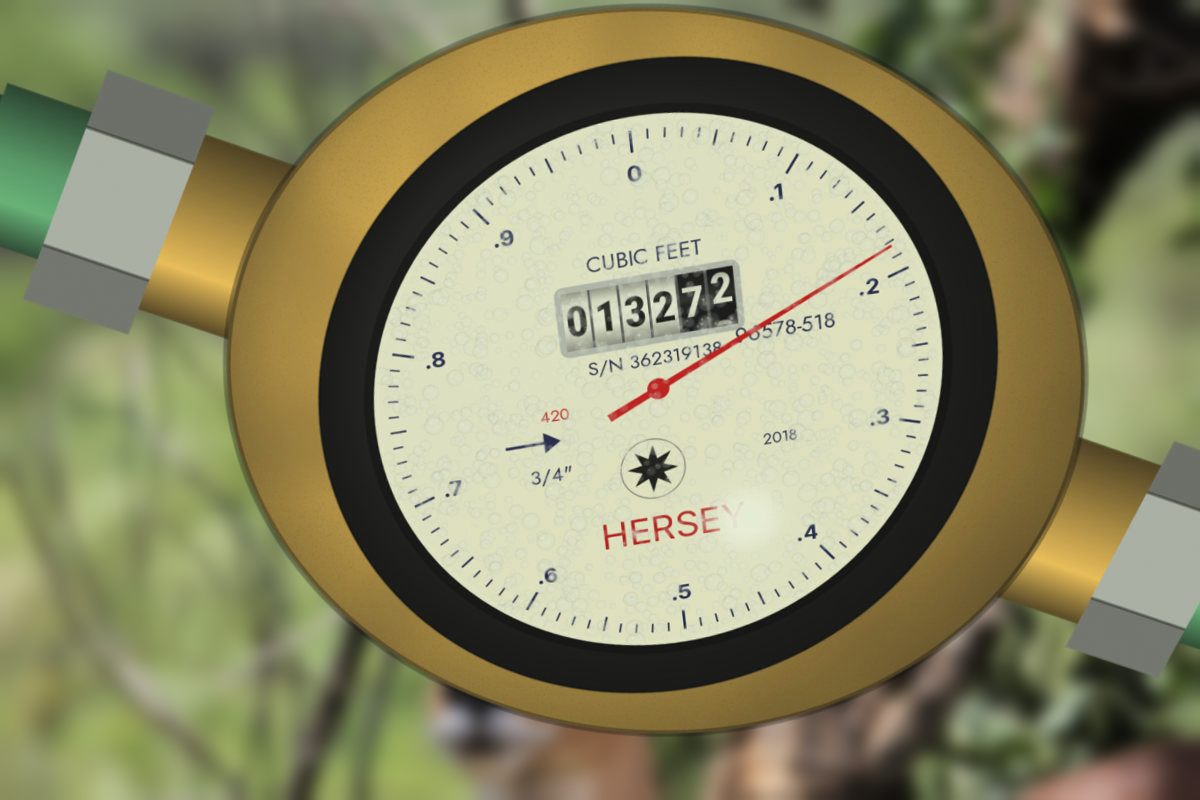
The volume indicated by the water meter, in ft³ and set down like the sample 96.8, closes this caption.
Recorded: 13272.18
